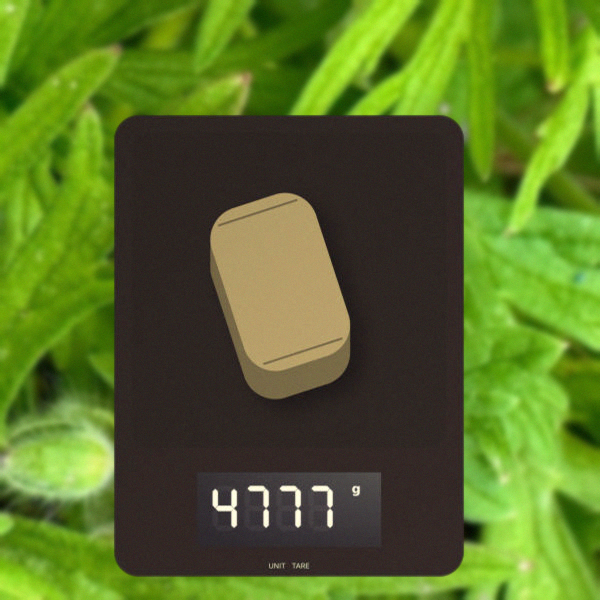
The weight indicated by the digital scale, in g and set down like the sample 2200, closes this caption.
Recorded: 4777
